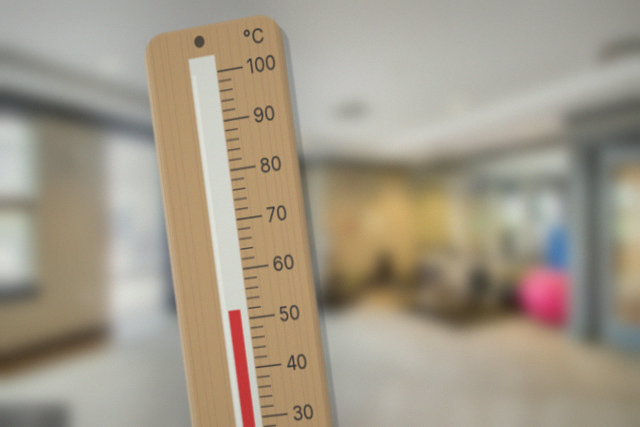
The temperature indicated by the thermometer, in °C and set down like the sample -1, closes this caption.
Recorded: 52
